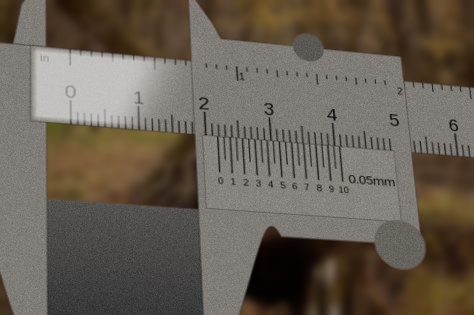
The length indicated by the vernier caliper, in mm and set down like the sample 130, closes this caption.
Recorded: 21.8
